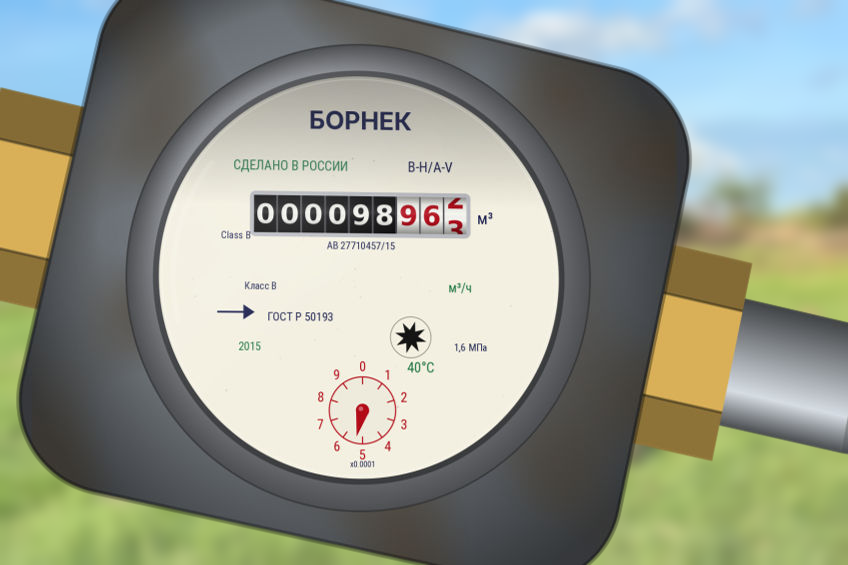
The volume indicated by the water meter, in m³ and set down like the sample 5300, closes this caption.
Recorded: 98.9625
